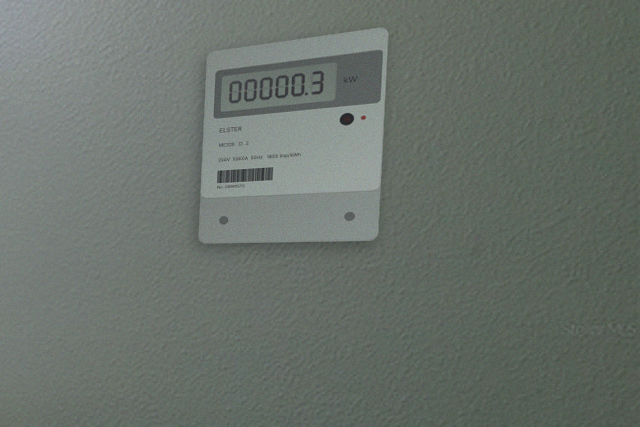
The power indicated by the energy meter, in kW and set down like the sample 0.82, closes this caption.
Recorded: 0.3
